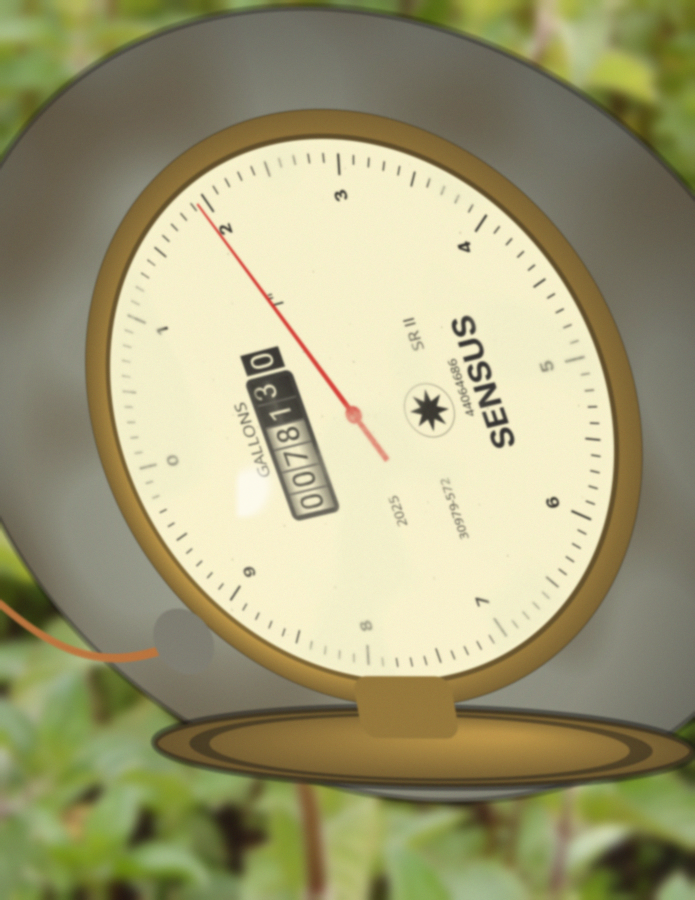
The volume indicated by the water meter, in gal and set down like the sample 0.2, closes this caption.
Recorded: 78131.9
